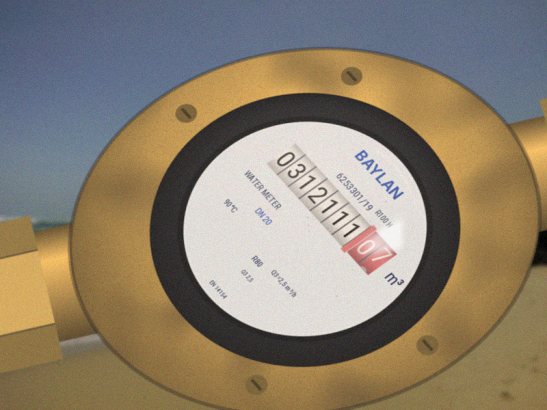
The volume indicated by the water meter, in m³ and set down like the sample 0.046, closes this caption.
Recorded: 312111.07
